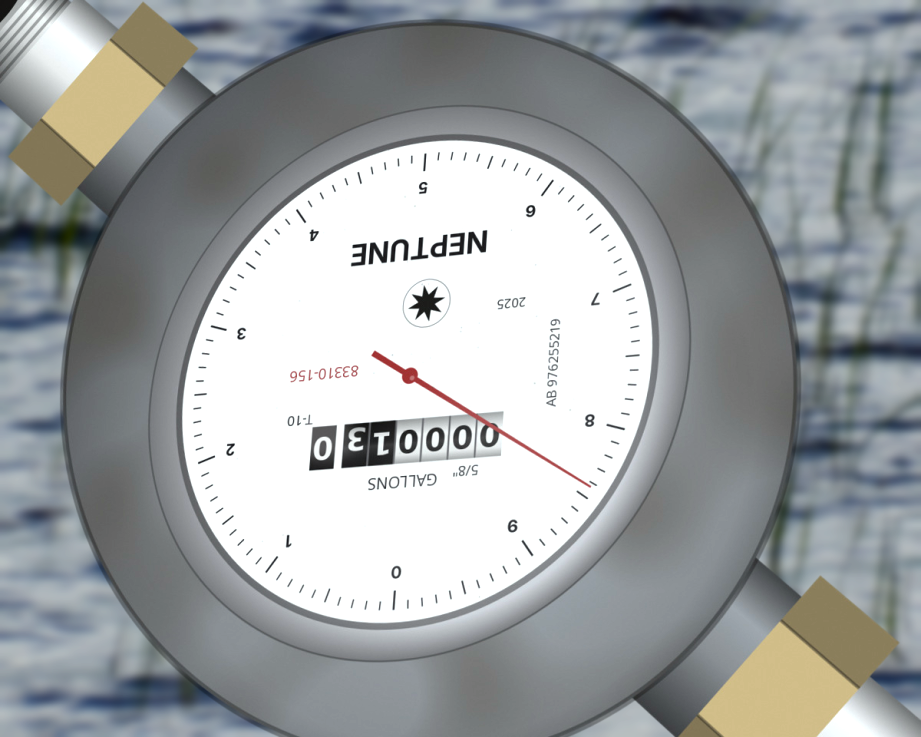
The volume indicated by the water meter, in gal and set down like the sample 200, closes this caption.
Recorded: 128.4
